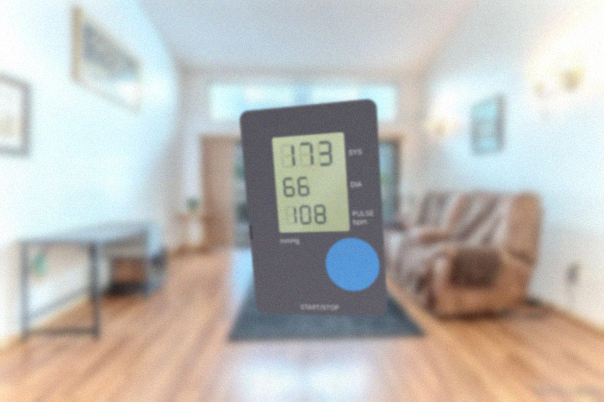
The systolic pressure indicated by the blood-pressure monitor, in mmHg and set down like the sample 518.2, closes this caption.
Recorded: 173
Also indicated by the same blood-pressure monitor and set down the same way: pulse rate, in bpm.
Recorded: 108
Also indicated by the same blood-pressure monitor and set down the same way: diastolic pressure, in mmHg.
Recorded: 66
